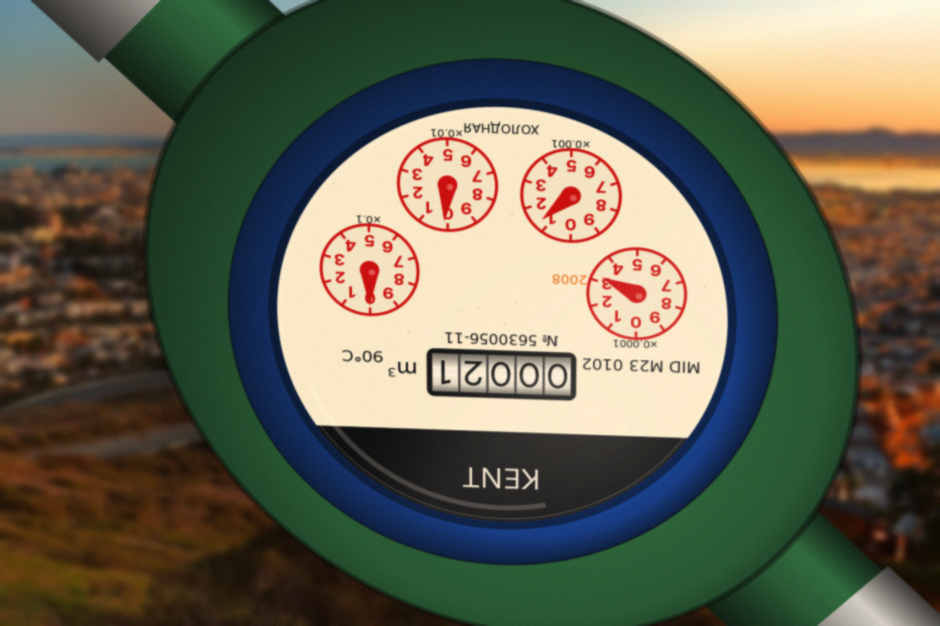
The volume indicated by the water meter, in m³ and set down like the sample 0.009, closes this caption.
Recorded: 21.0013
